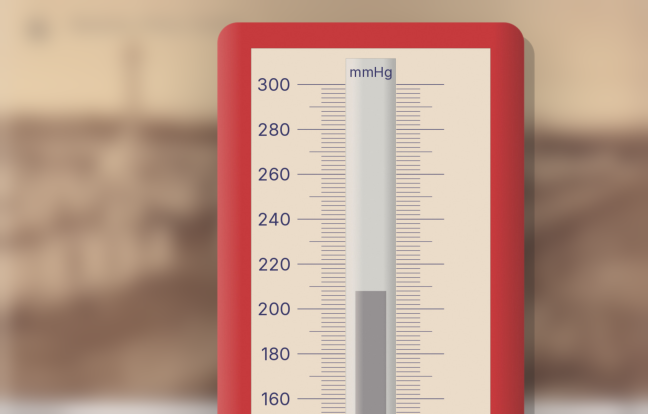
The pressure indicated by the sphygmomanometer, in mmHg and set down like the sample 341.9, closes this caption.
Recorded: 208
